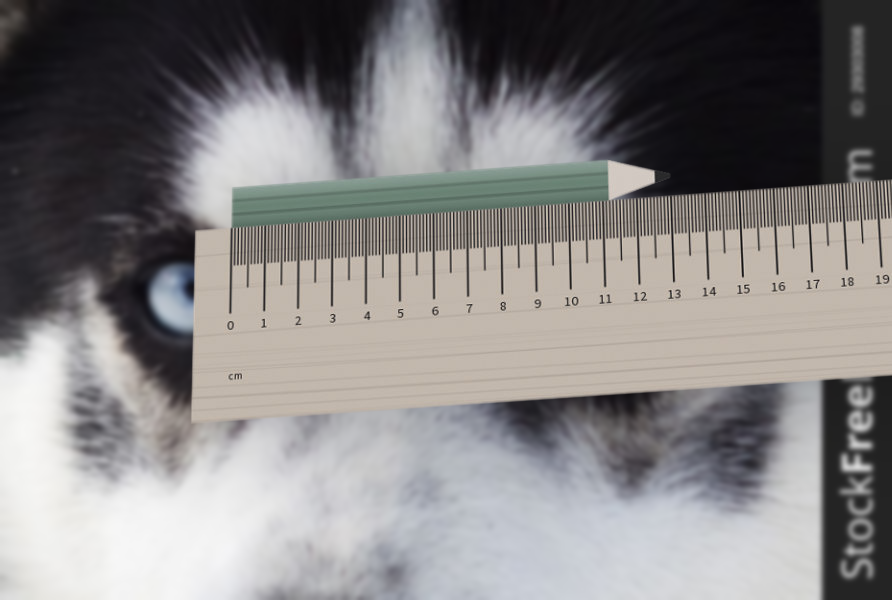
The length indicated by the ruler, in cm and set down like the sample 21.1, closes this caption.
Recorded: 13
